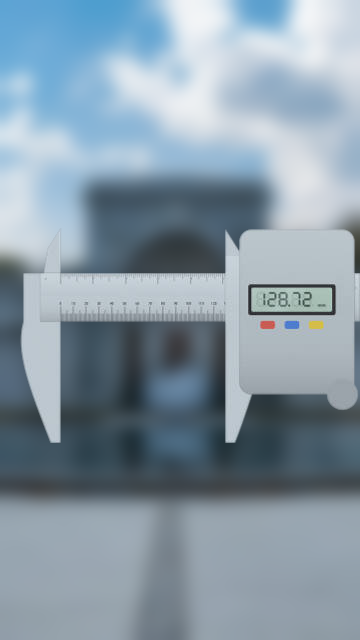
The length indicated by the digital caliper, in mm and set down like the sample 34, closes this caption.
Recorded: 128.72
